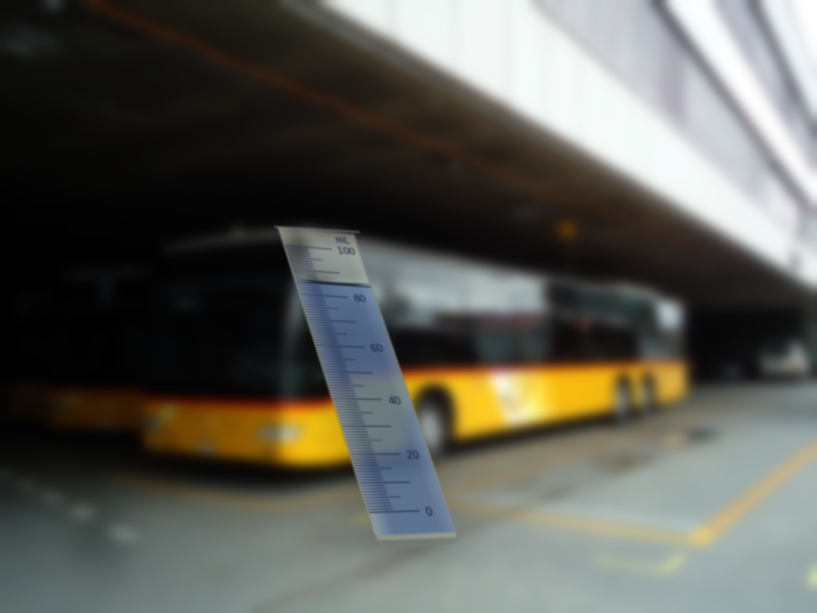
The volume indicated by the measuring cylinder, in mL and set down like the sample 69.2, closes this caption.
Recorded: 85
